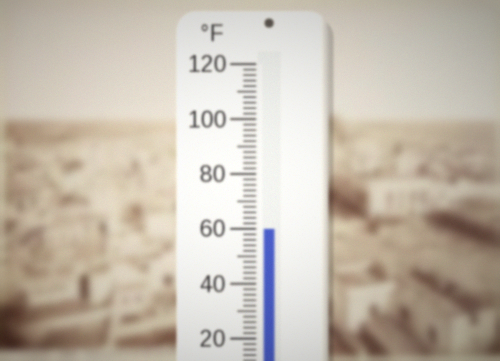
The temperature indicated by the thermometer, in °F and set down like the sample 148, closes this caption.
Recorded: 60
